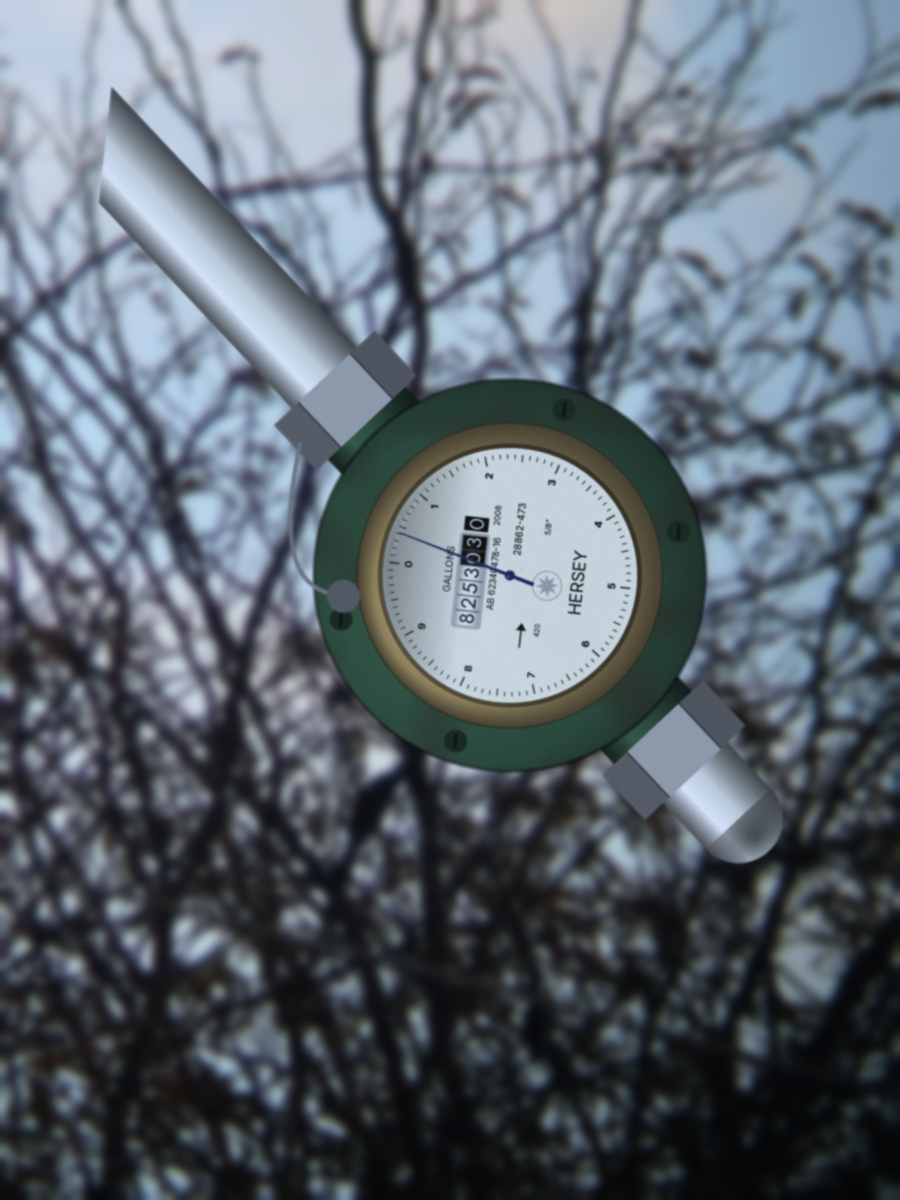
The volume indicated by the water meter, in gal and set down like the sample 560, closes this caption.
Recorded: 8253030.4
